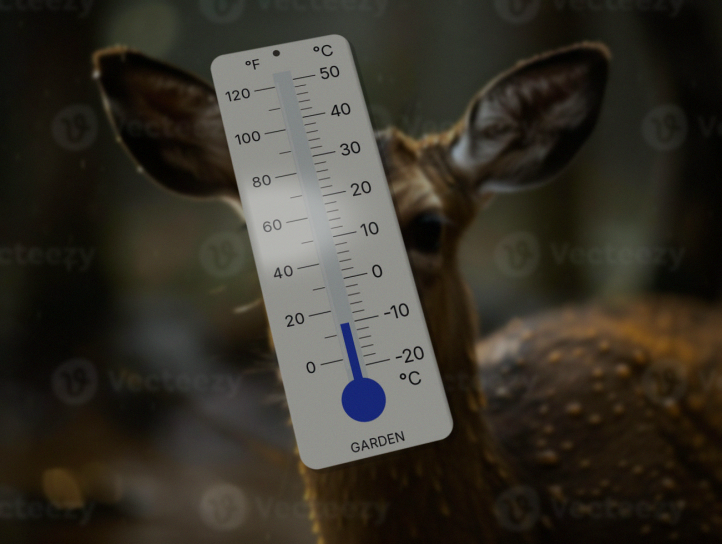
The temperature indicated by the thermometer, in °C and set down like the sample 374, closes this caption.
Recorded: -10
